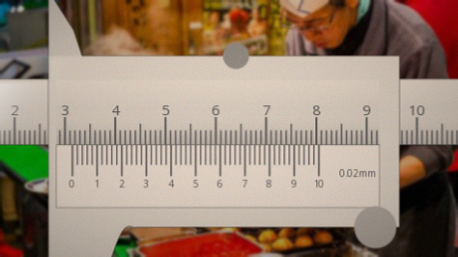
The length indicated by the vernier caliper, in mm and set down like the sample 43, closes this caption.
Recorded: 31.5
